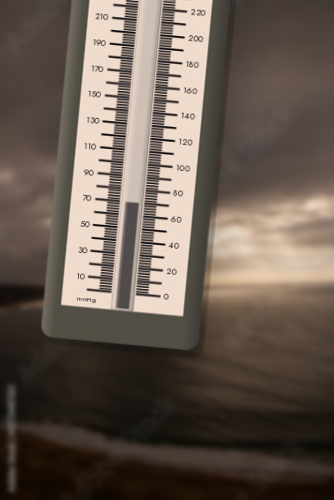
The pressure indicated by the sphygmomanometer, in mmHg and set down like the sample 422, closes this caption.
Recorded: 70
